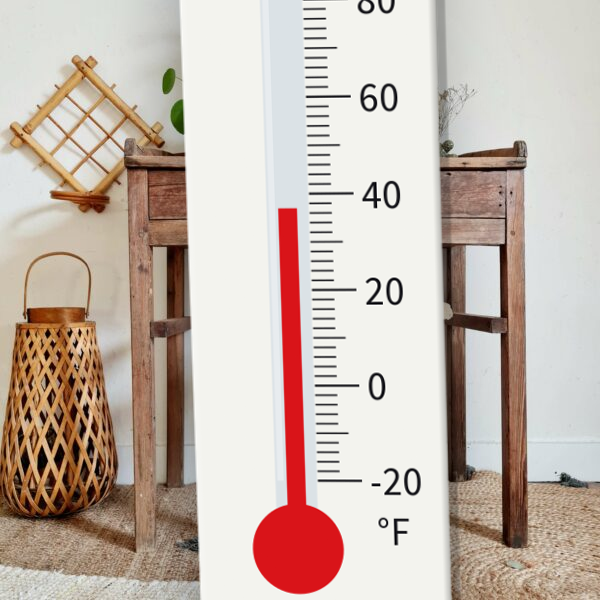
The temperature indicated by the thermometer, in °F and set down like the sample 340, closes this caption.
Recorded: 37
